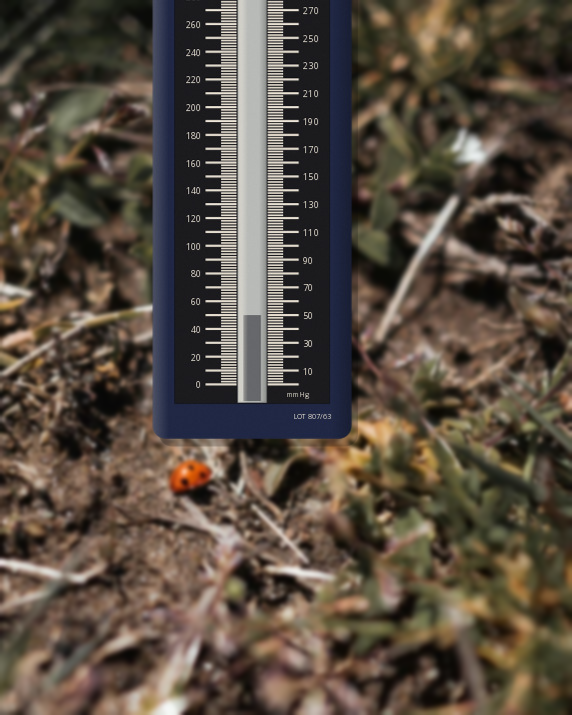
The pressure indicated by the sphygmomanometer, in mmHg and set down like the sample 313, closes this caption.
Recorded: 50
